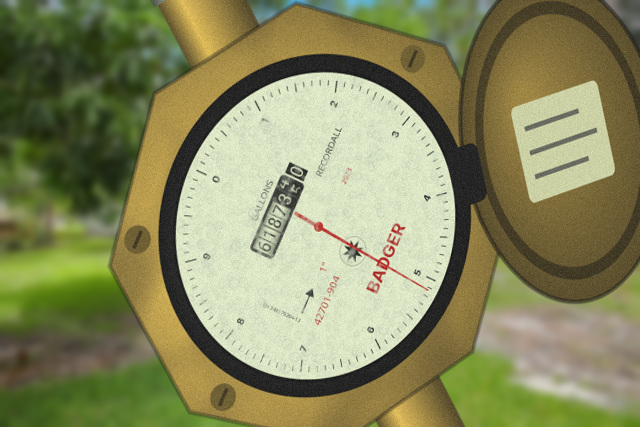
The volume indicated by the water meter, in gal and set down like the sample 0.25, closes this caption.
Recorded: 6187345.1
